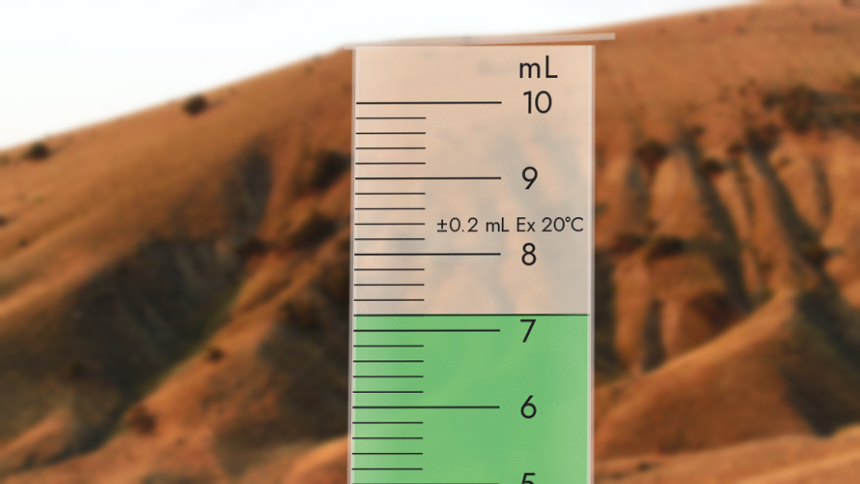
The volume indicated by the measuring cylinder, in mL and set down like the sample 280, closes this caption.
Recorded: 7.2
